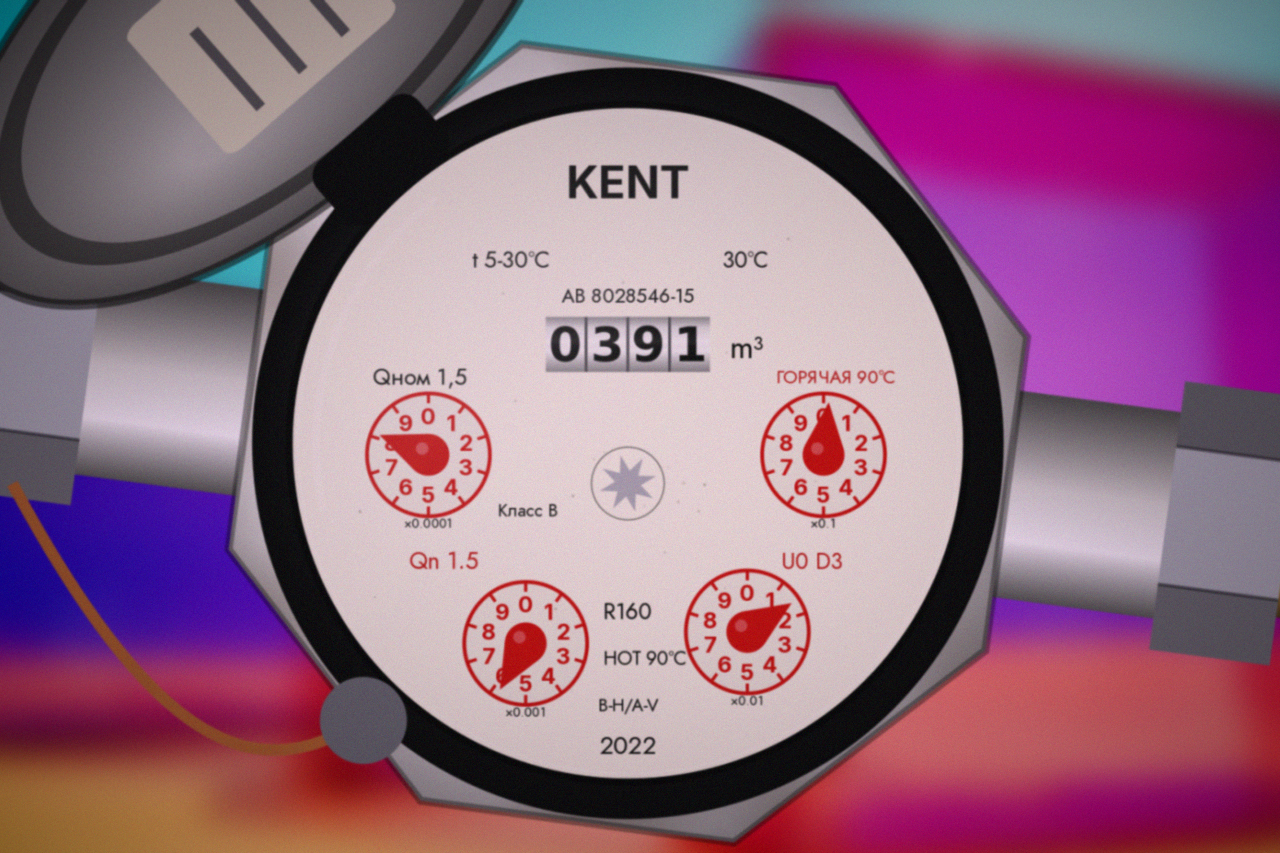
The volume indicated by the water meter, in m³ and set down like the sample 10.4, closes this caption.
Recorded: 391.0158
